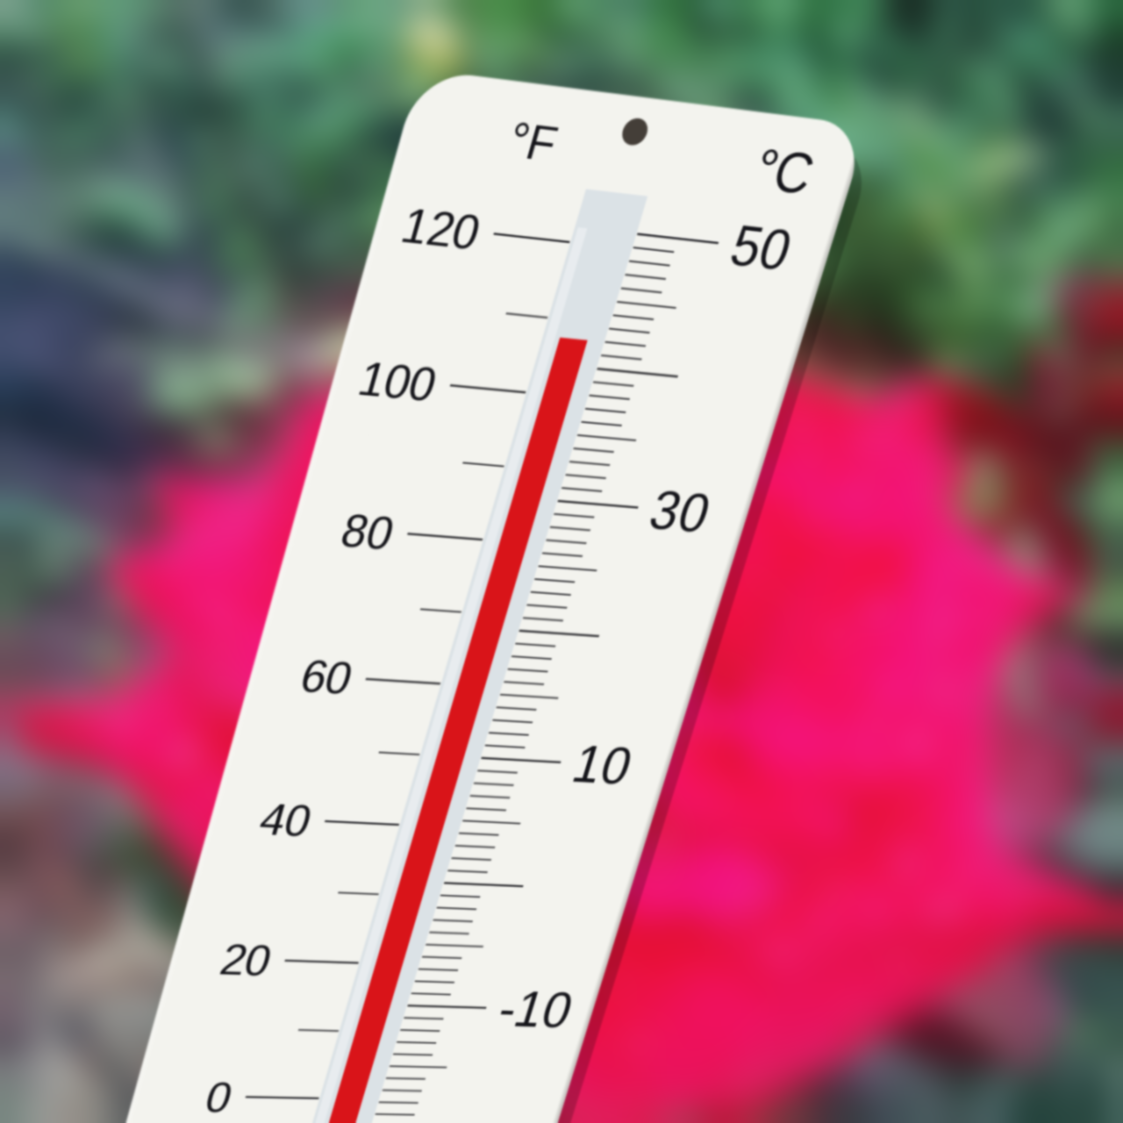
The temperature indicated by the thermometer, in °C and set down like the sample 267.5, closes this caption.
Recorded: 42
